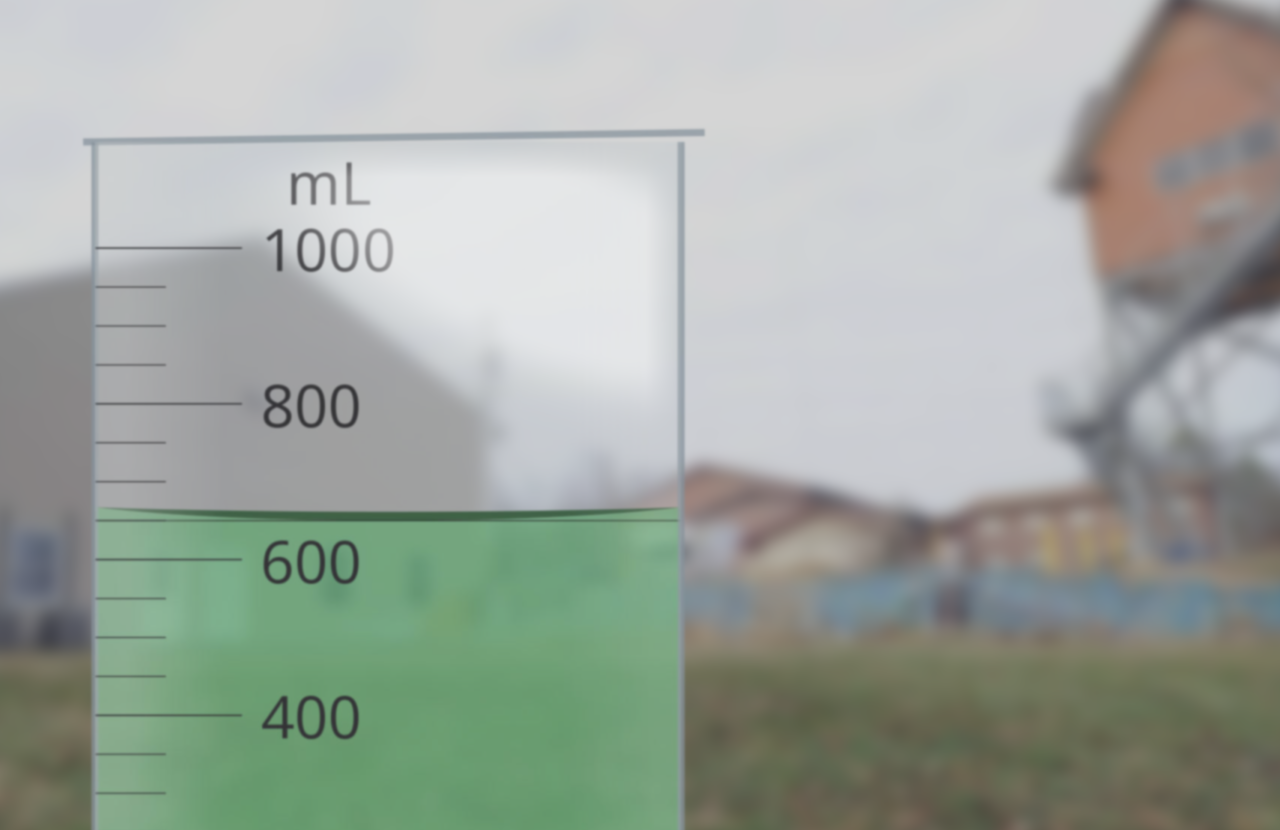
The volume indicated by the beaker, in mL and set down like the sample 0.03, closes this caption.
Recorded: 650
